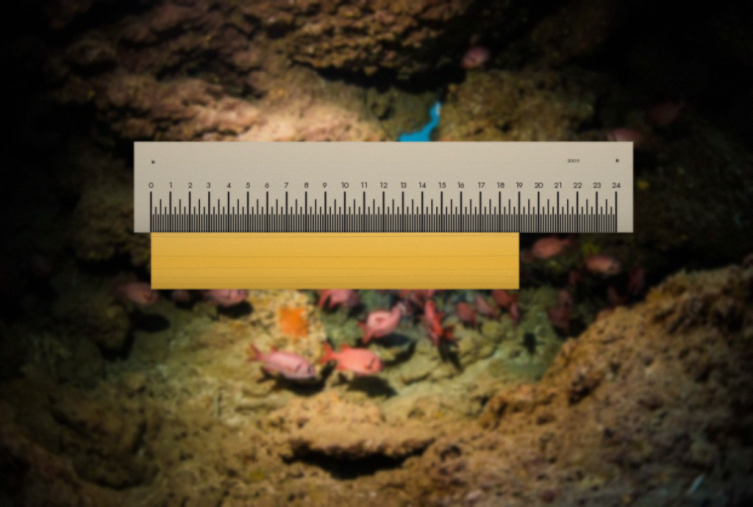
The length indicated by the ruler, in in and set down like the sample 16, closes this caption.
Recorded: 19
